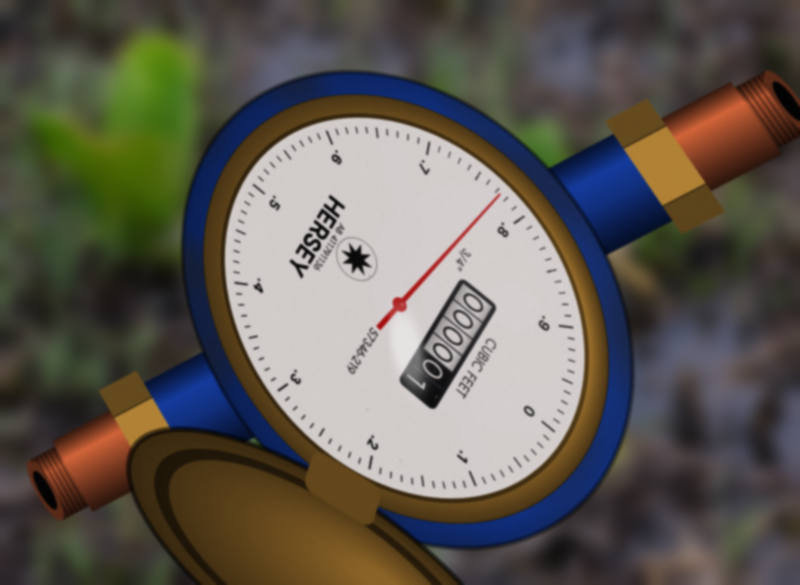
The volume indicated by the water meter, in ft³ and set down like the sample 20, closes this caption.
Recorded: 0.77
